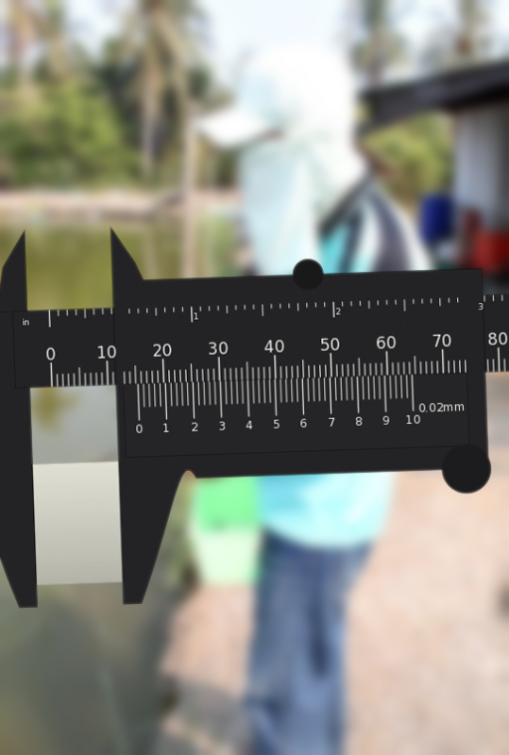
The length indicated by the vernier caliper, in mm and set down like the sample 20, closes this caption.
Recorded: 15.4
